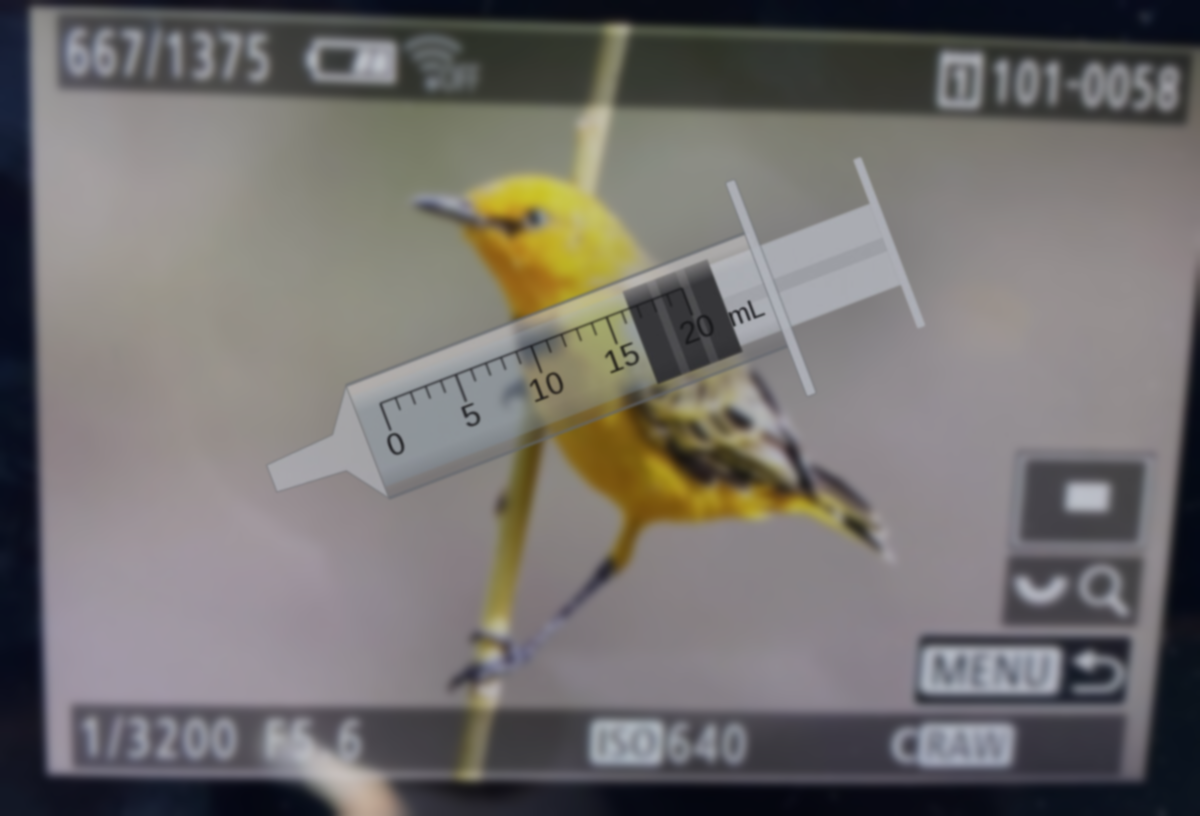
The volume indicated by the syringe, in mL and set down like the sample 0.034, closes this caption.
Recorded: 16.5
